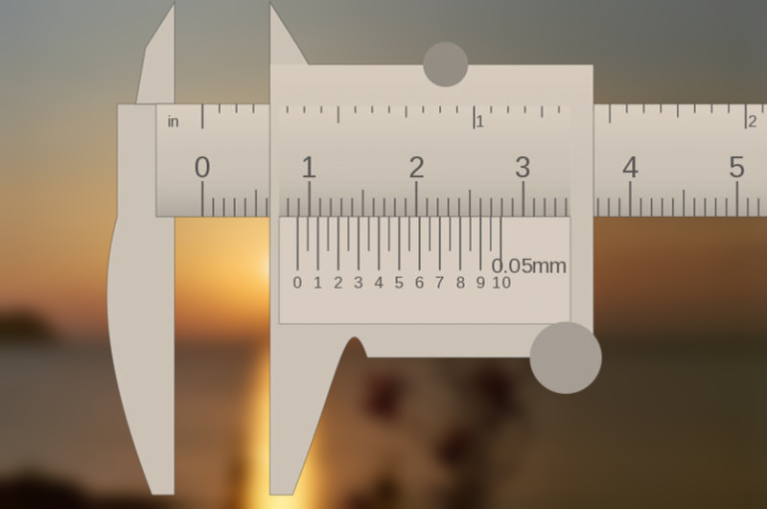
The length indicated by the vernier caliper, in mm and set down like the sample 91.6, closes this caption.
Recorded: 8.9
